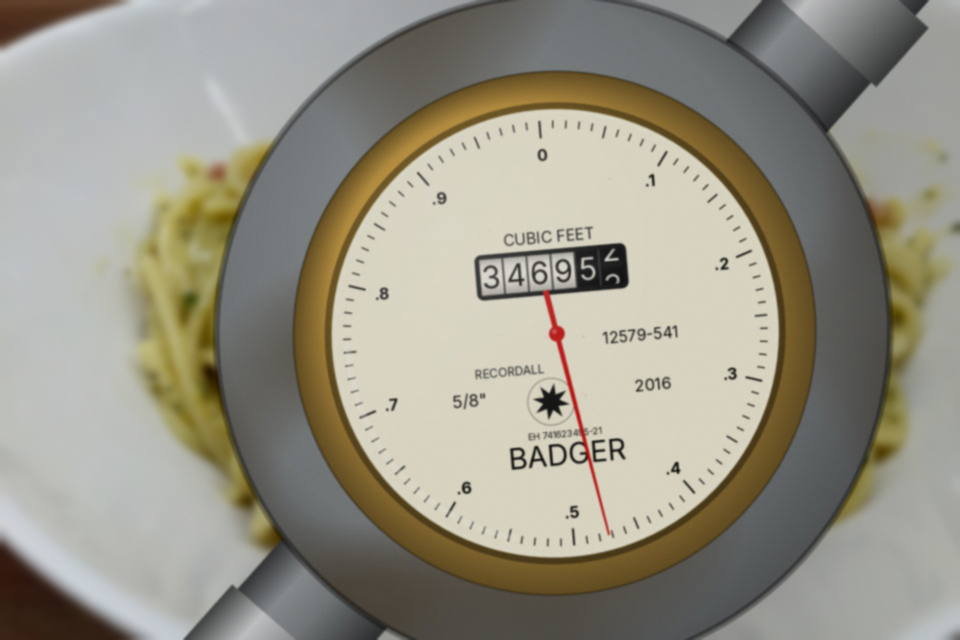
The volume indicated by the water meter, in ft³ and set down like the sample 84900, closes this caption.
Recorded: 346952.47
